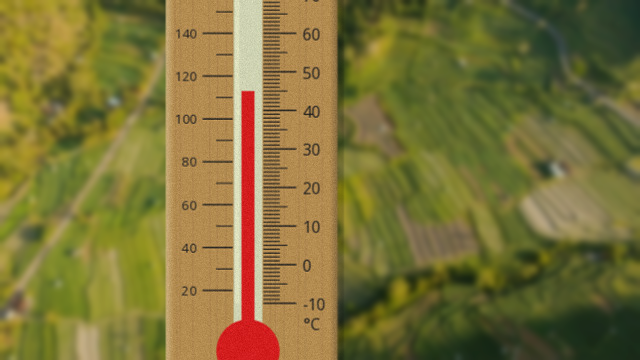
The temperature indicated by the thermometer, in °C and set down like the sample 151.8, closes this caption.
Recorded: 45
